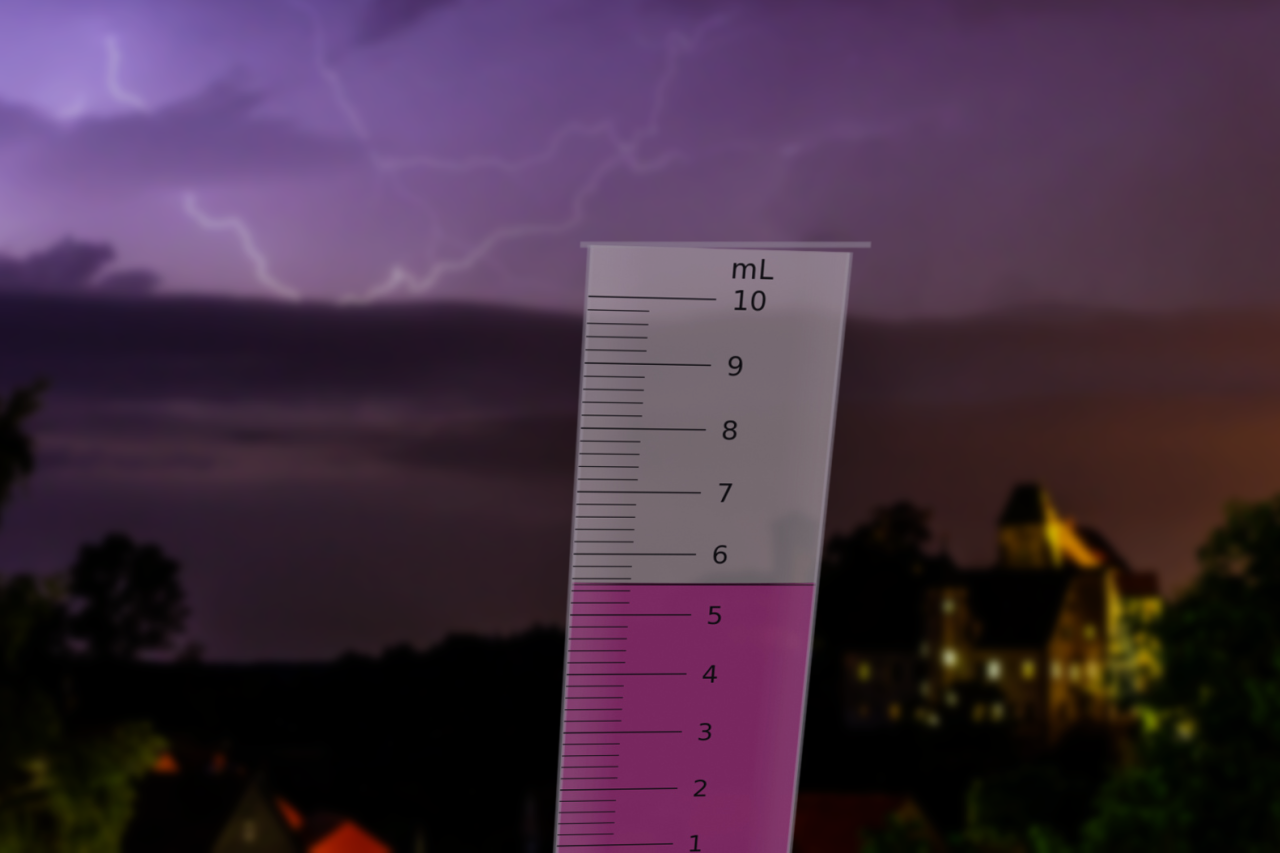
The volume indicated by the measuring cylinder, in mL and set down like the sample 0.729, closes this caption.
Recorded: 5.5
